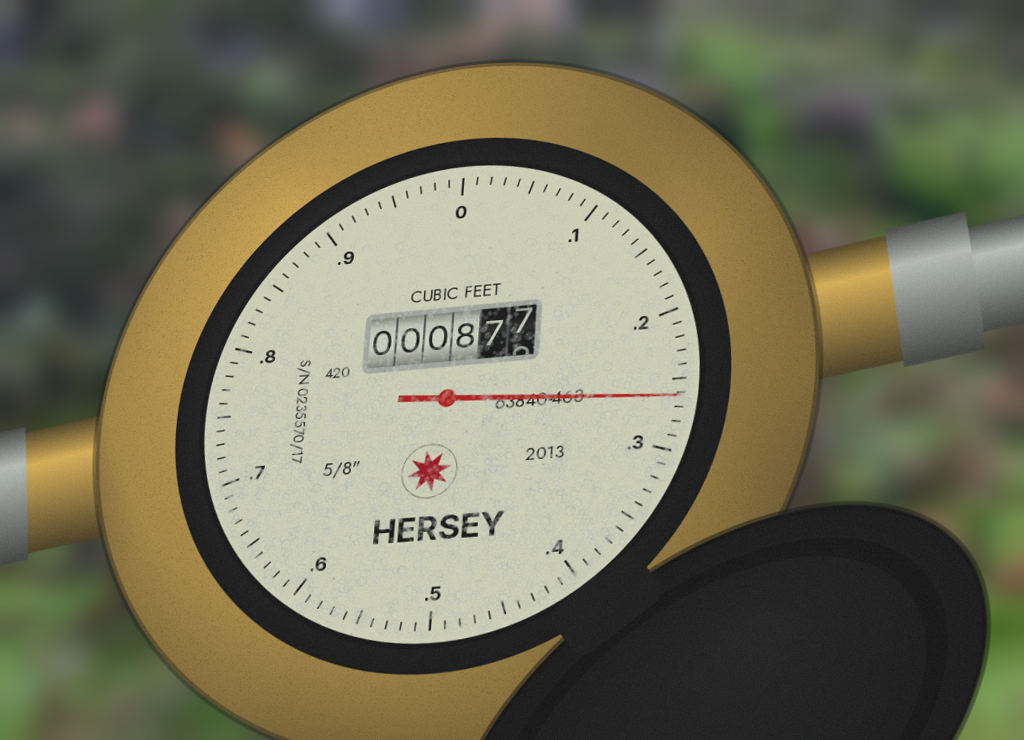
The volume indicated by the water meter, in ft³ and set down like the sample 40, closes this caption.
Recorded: 877.26
